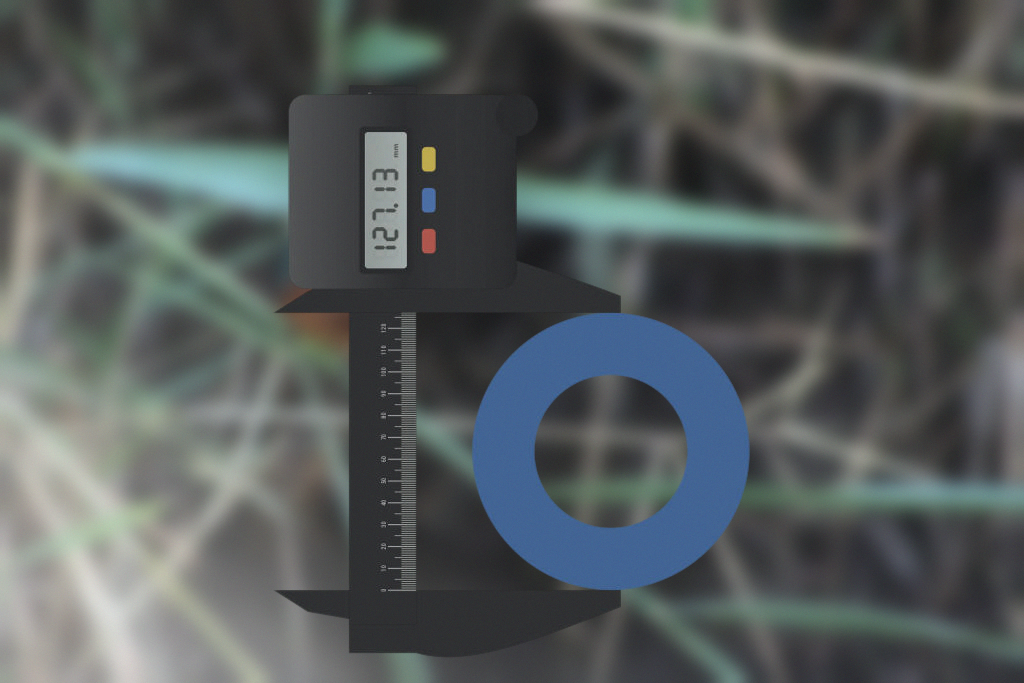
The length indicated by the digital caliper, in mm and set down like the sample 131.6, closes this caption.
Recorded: 127.13
